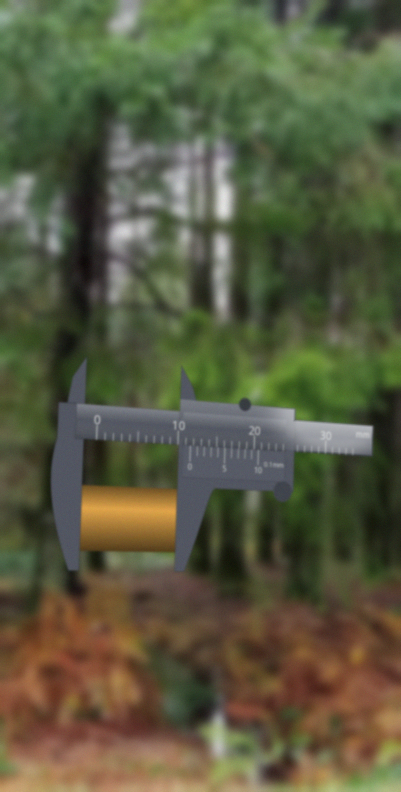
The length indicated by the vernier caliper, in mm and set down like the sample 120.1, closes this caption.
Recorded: 11.6
